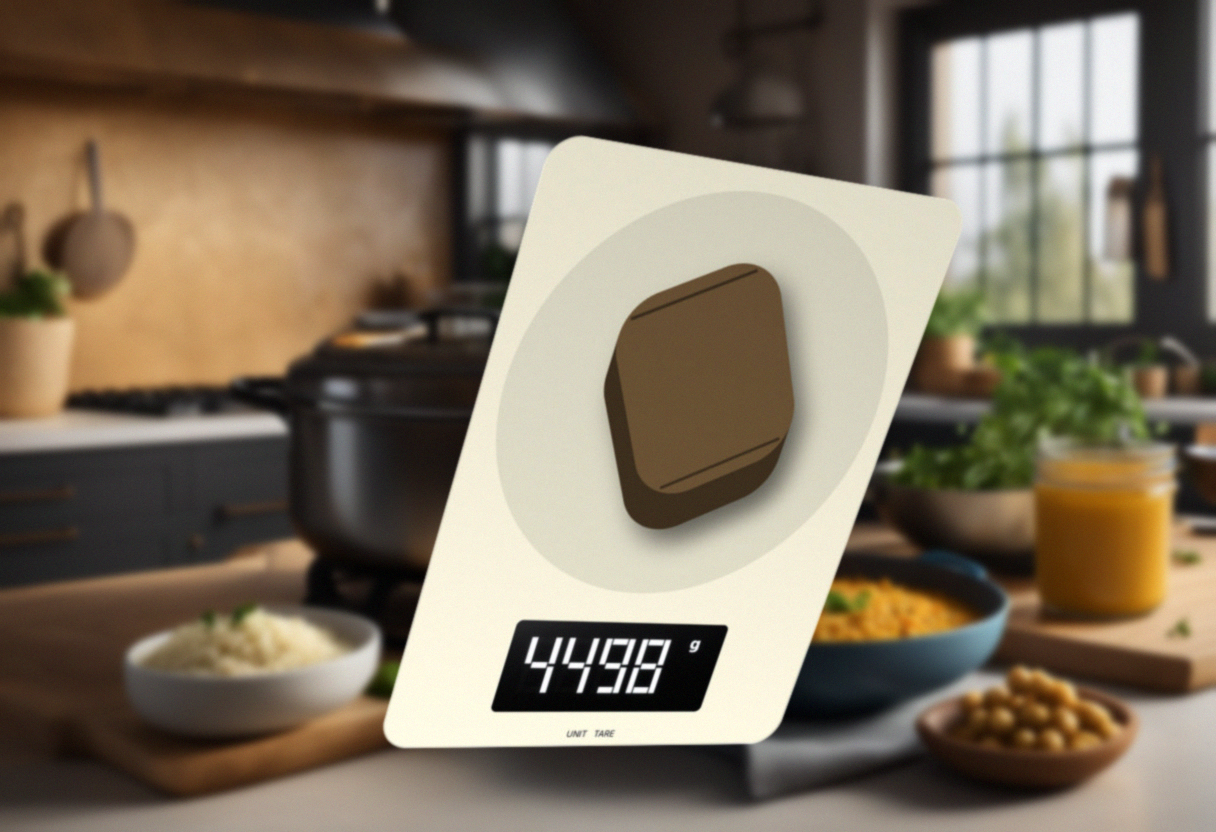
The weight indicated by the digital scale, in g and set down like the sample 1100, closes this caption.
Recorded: 4498
